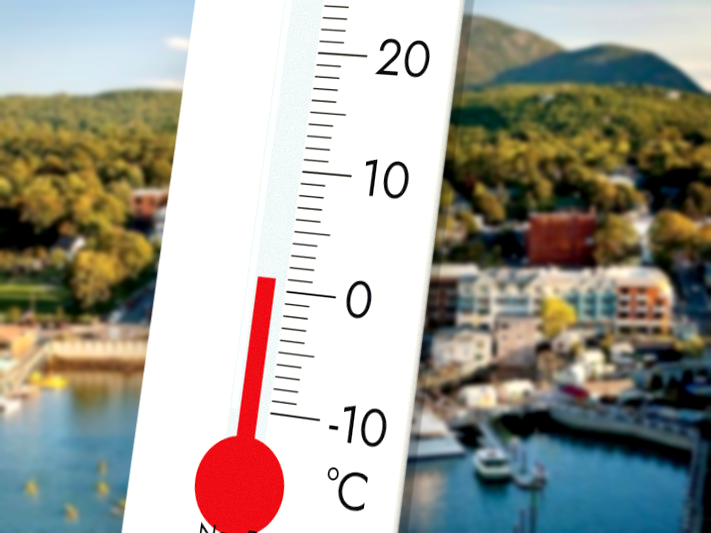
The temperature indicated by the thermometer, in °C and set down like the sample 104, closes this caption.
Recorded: 1
